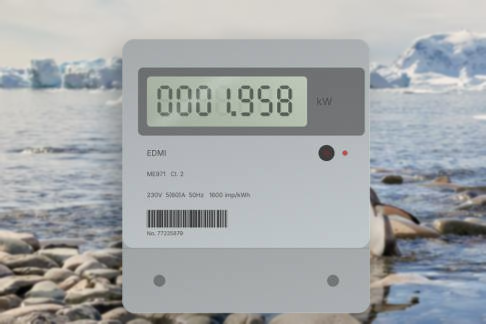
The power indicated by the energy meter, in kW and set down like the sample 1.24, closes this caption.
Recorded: 1.958
